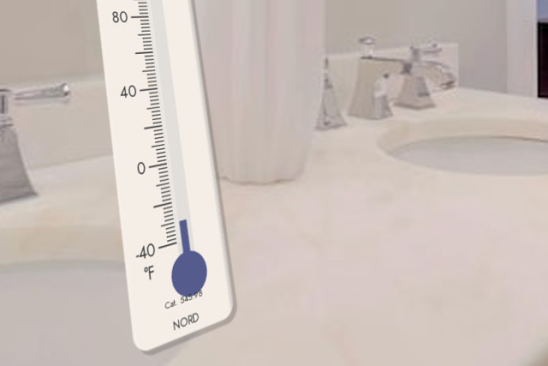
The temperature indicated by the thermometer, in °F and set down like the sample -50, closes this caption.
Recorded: -30
